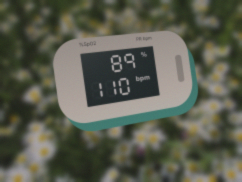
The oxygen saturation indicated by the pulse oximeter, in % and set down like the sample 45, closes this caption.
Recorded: 89
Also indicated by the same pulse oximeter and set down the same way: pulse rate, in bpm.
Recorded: 110
